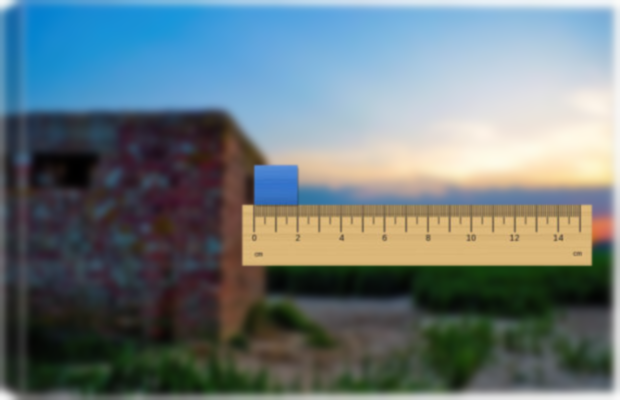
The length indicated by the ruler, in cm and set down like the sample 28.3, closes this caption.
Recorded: 2
